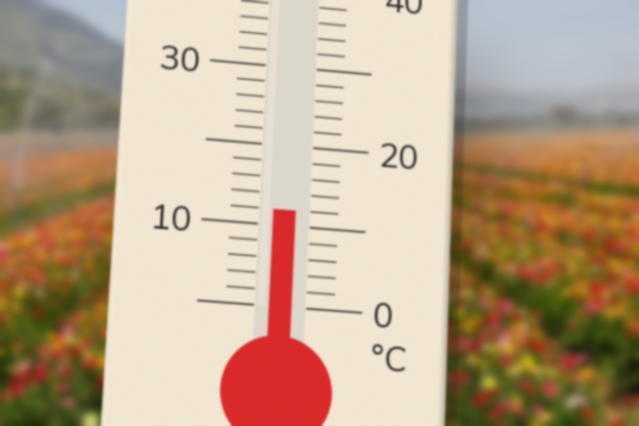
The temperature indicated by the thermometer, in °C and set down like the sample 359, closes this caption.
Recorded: 12
